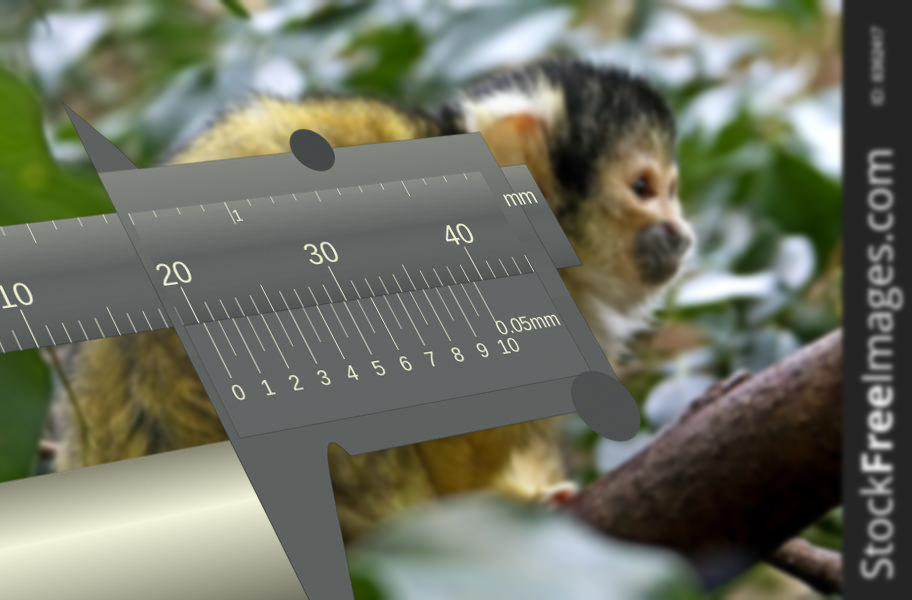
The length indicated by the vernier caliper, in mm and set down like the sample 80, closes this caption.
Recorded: 20.3
